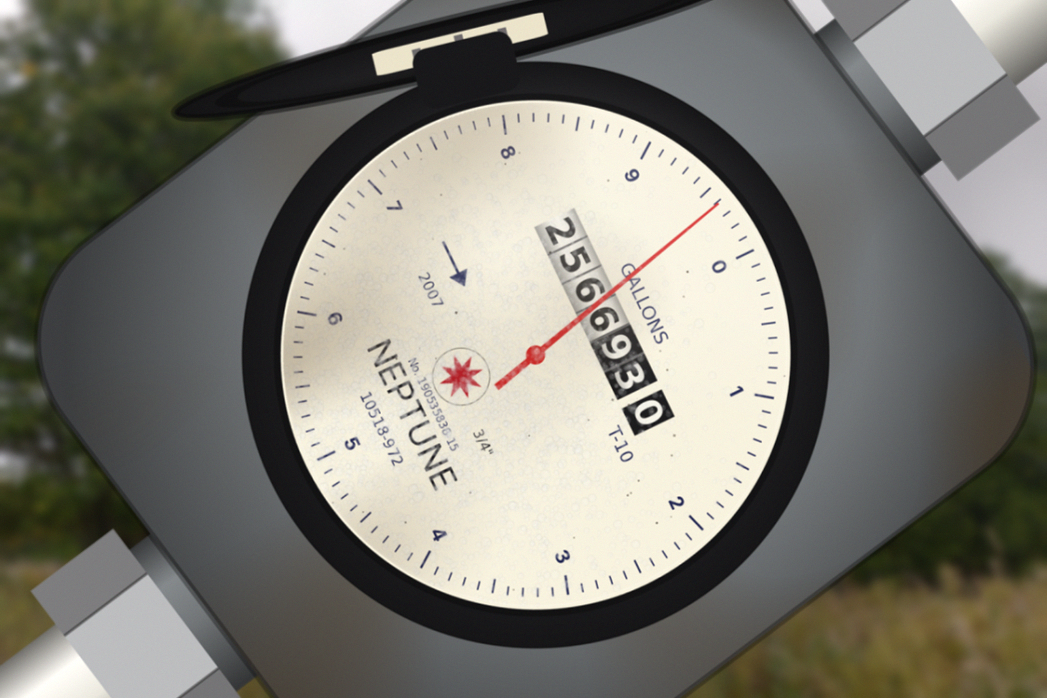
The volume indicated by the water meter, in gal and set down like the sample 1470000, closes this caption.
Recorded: 2566929.6
